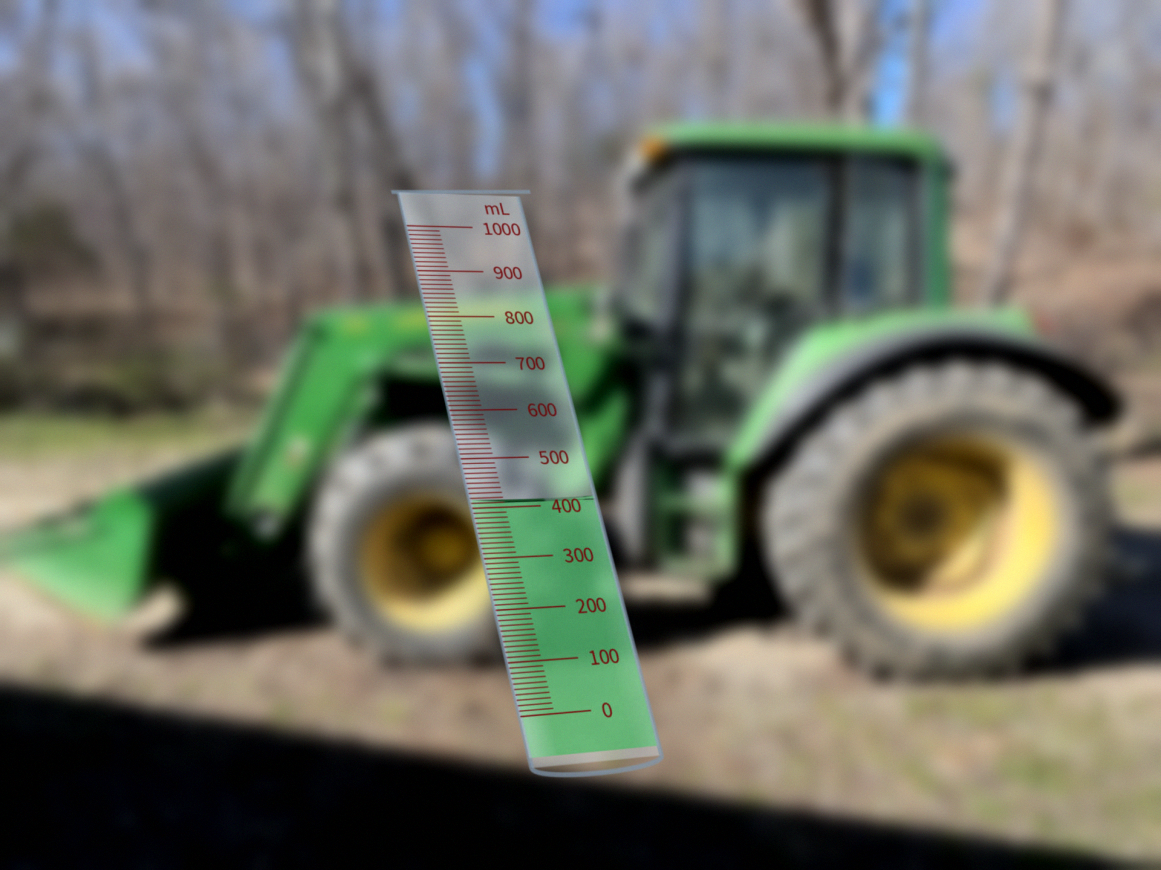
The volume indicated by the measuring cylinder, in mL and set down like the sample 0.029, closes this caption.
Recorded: 410
